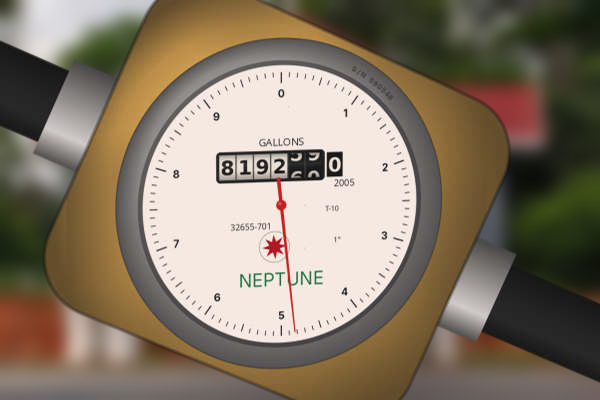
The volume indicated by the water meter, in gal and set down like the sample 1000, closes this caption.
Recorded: 8192594.8
